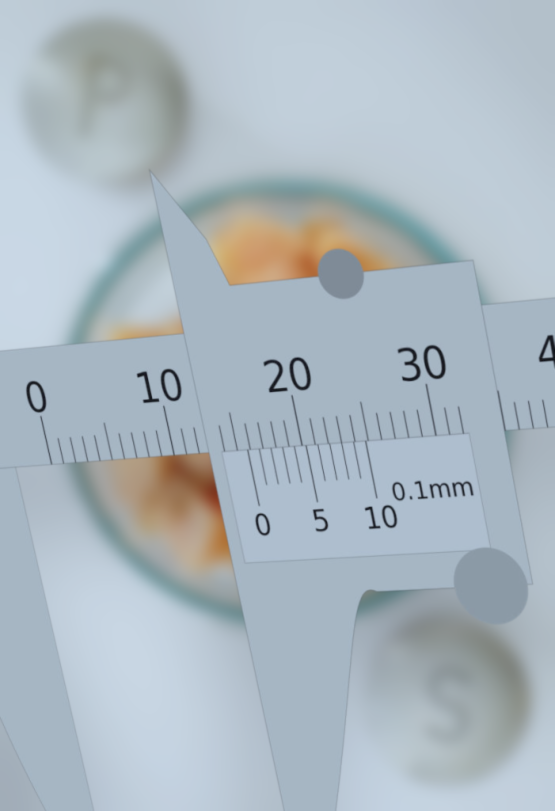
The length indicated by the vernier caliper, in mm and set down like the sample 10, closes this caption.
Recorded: 15.8
